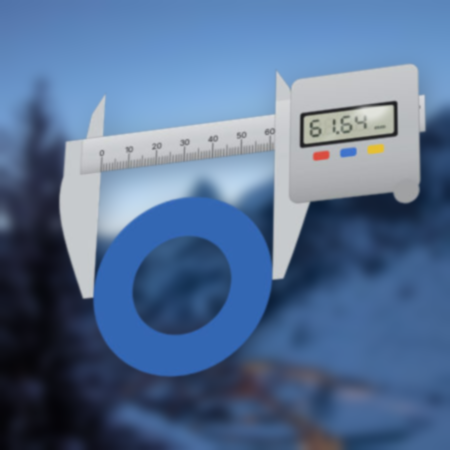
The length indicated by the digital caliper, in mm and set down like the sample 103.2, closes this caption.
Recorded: 61.64
